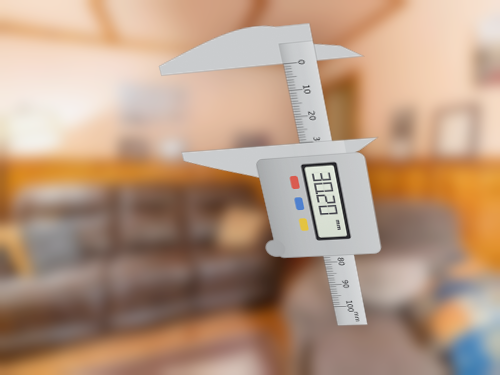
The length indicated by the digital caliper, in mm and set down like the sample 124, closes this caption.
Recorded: 30.20
